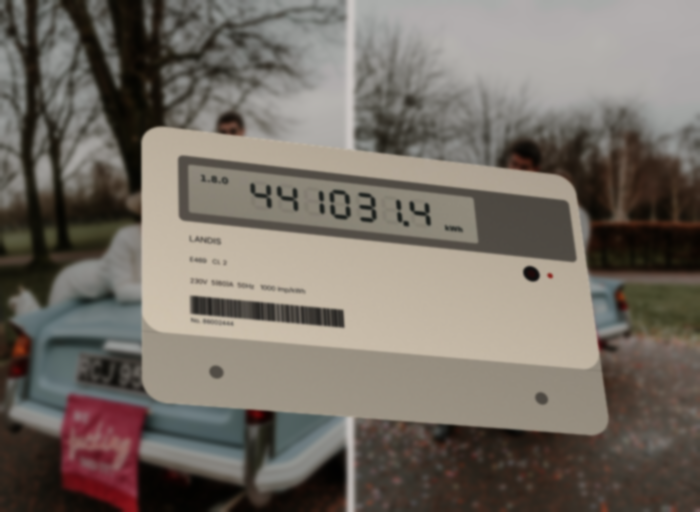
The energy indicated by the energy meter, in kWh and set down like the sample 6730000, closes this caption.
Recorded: 441031.4
